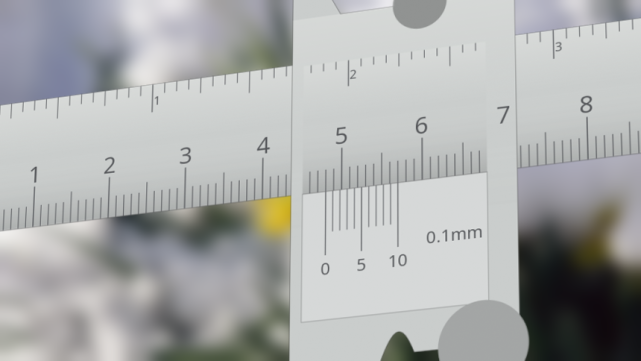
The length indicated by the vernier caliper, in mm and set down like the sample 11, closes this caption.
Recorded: 48.0
